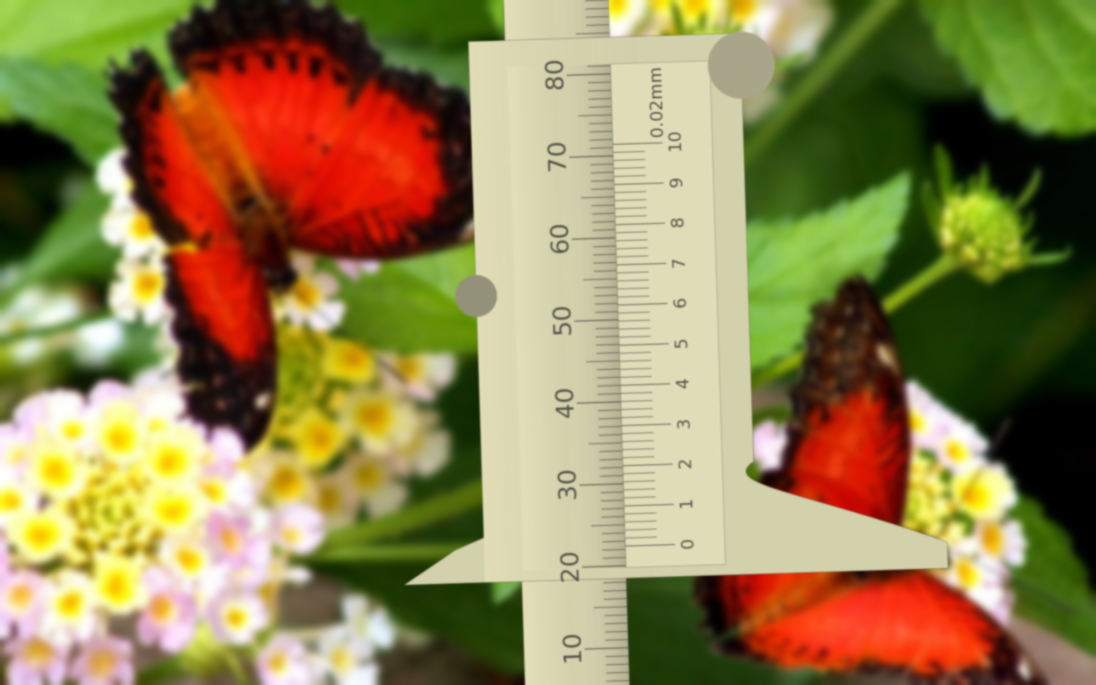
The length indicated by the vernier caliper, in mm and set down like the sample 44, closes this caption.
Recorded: 22.4
